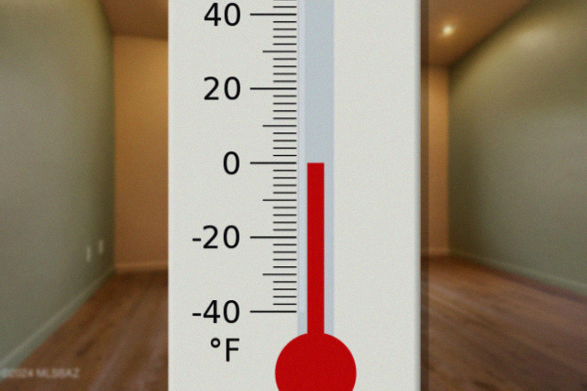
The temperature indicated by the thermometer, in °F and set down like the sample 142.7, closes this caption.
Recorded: 0
